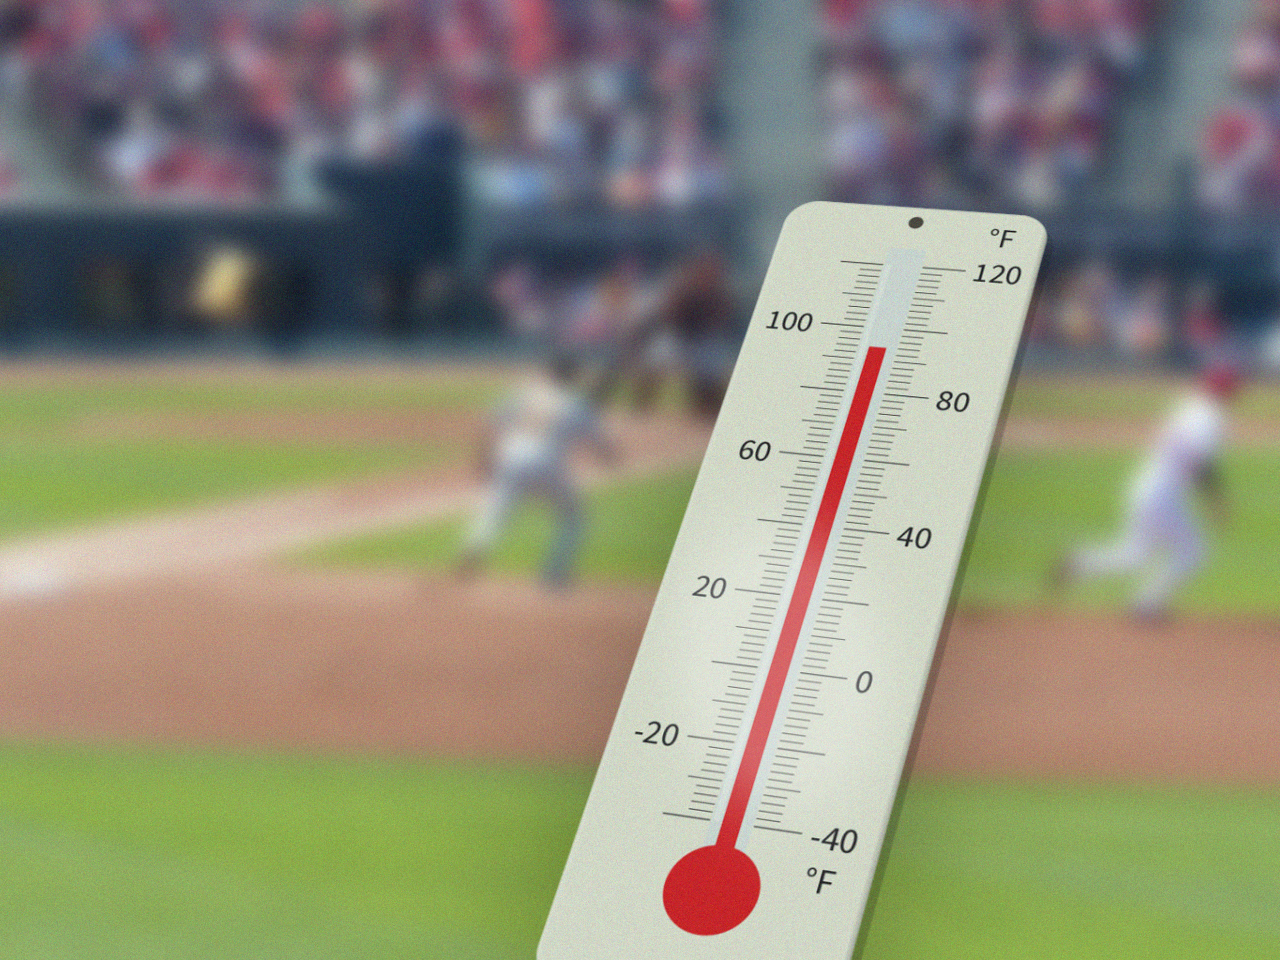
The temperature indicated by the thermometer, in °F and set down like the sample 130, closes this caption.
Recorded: 94
